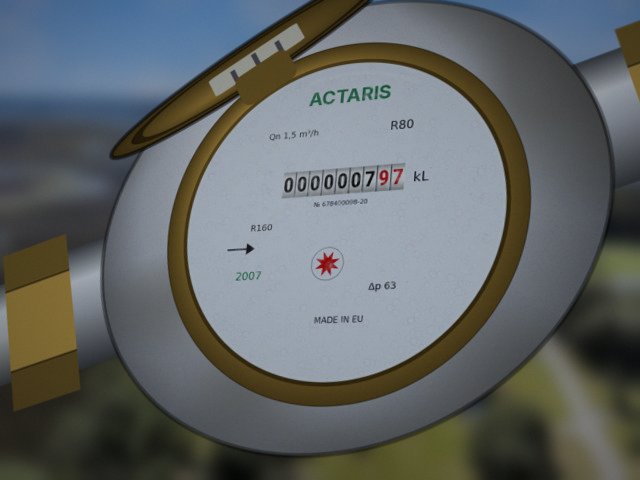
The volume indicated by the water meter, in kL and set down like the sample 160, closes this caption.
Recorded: 7.97
